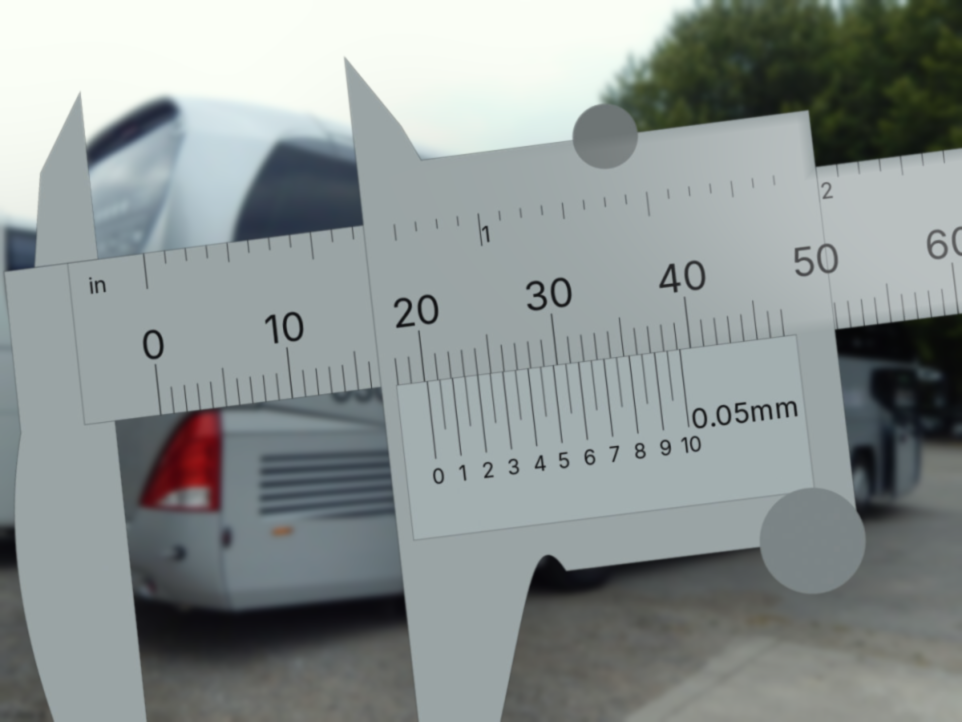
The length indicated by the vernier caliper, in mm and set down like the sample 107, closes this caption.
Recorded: 20.2
